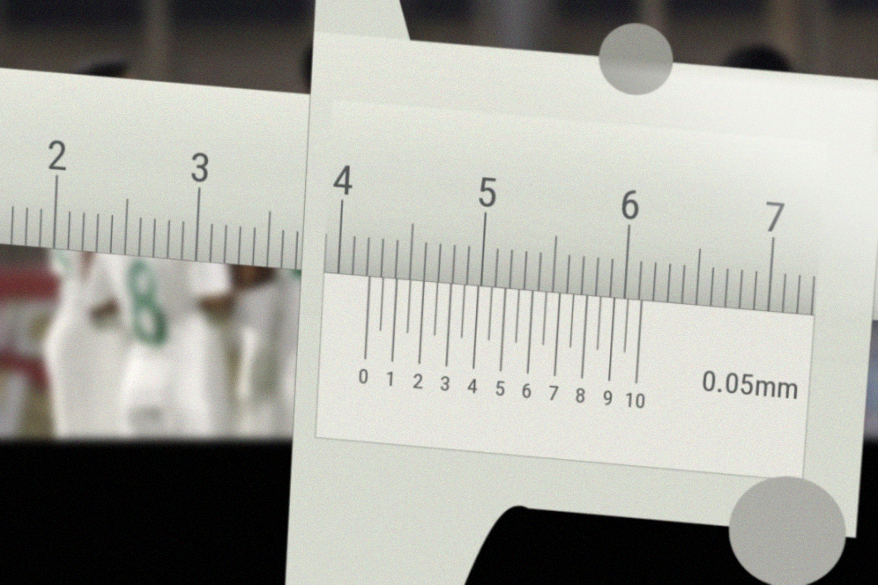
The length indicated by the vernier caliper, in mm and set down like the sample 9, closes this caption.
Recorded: 42.2
